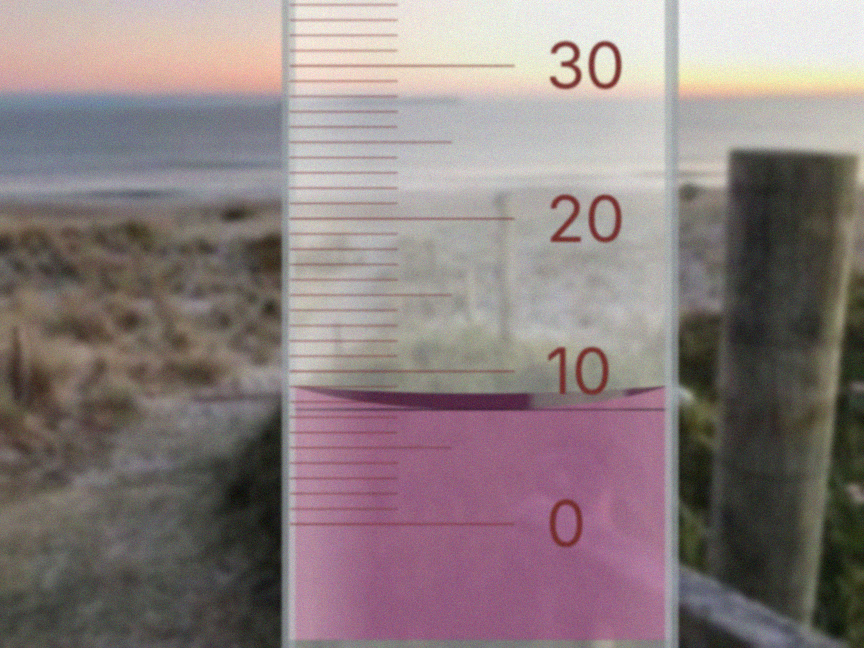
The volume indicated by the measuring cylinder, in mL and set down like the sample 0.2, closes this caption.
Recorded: 7.5
